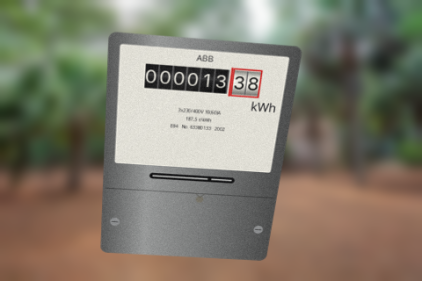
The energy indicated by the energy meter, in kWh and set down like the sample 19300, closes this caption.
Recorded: 13.38
